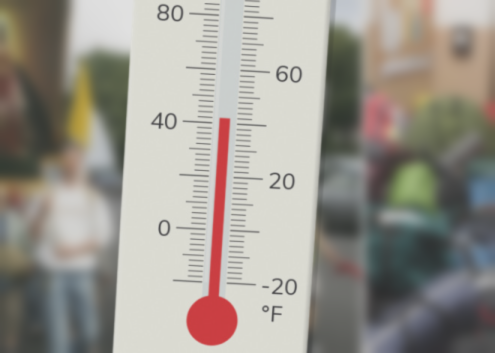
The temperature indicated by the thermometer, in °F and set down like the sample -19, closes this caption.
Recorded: 42
